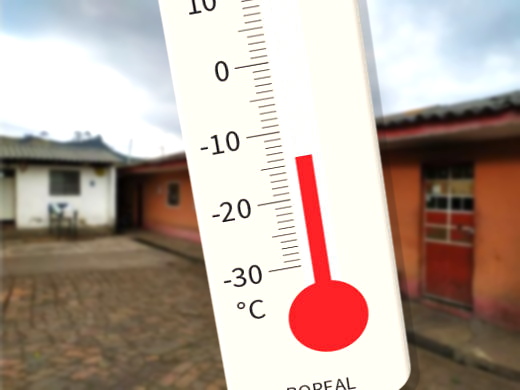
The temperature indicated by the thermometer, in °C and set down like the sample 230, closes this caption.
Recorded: -14
